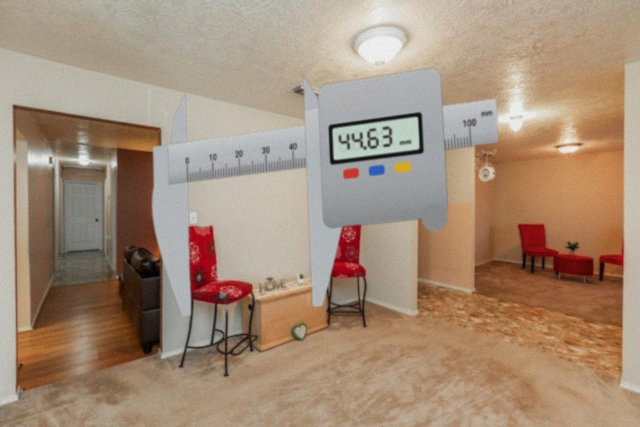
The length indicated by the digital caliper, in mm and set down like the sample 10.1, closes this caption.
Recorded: 44.63
